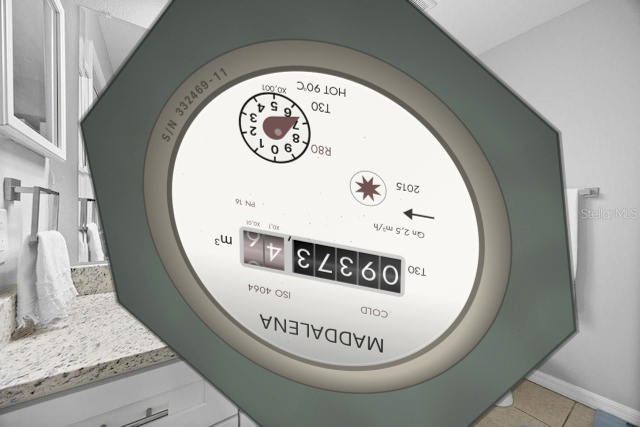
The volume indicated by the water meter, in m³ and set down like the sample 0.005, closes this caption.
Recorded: 9373.456
